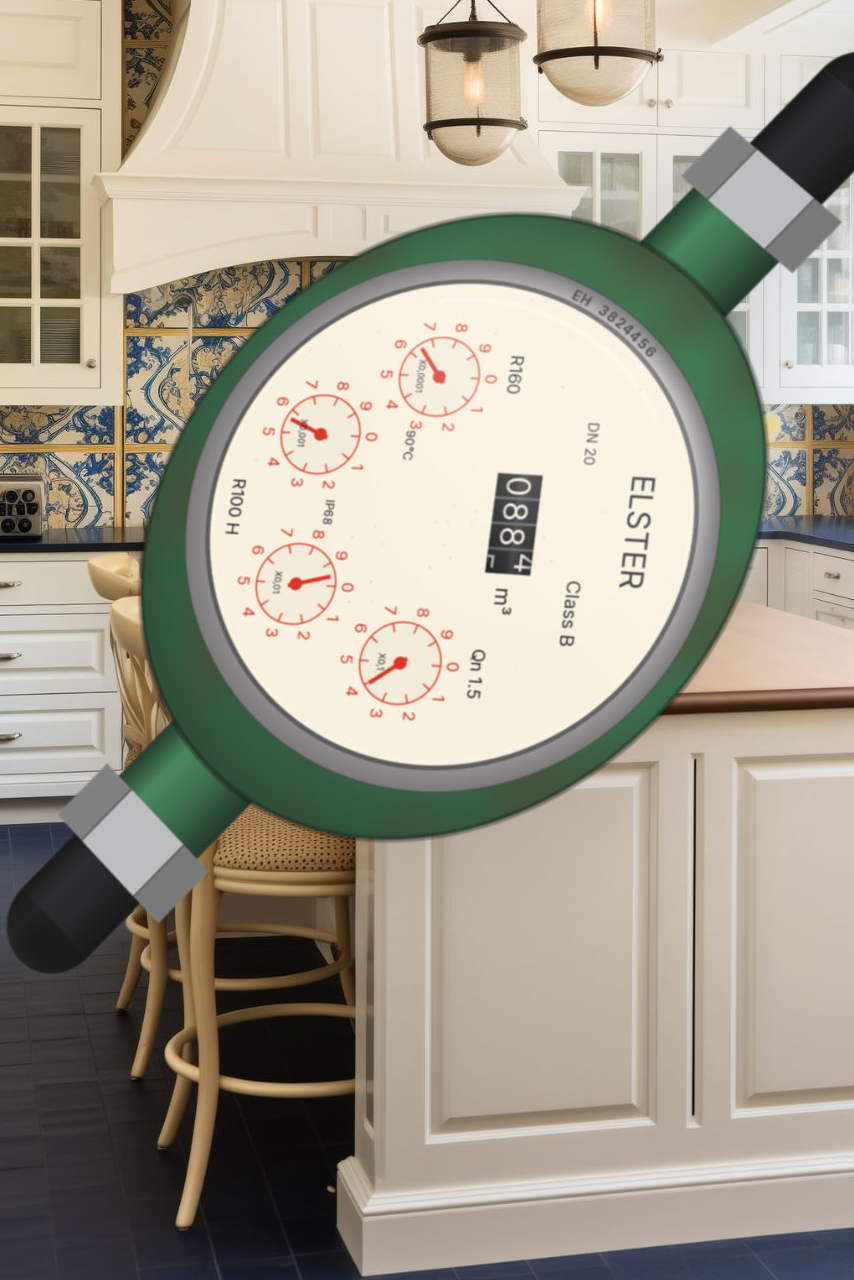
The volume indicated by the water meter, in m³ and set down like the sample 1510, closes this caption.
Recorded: 884.3956
